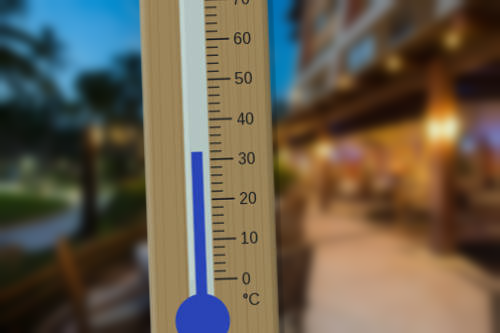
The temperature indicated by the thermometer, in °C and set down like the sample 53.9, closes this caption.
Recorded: 32
